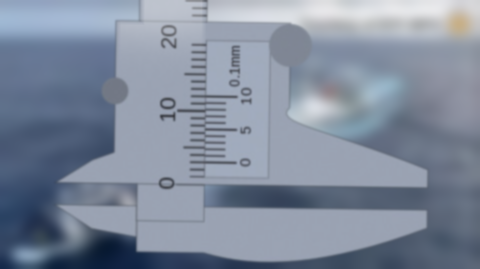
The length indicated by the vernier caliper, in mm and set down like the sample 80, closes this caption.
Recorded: 3.0
